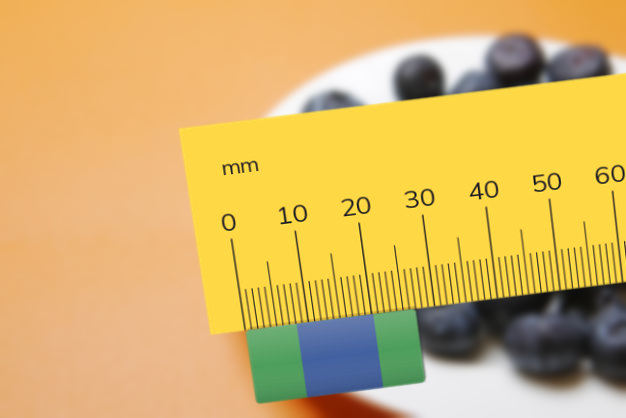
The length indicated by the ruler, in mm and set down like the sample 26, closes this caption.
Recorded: 27
